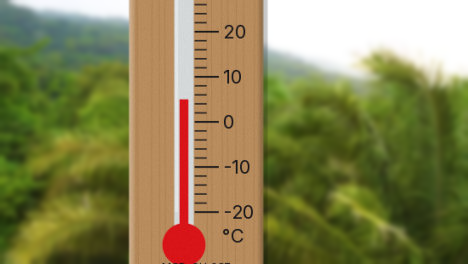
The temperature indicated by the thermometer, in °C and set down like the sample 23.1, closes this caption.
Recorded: 5
